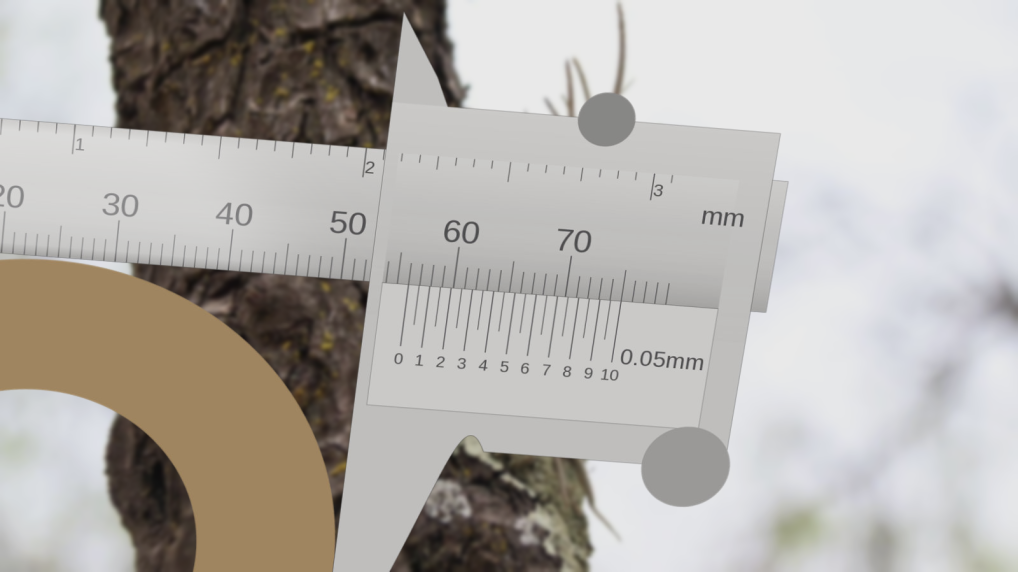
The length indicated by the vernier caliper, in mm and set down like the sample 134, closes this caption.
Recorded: 56.0
